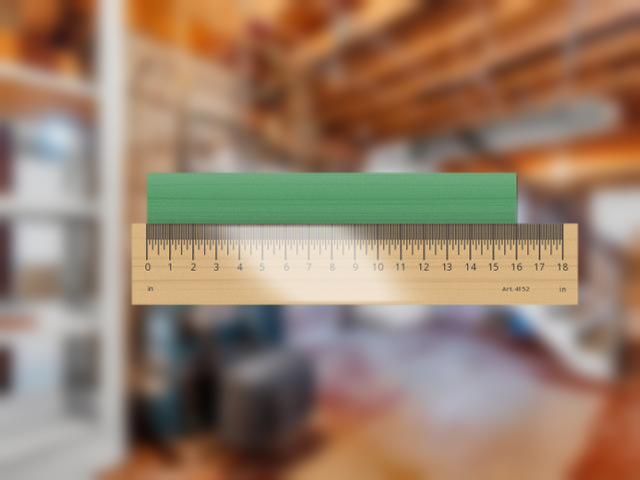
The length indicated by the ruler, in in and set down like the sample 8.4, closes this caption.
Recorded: 16
